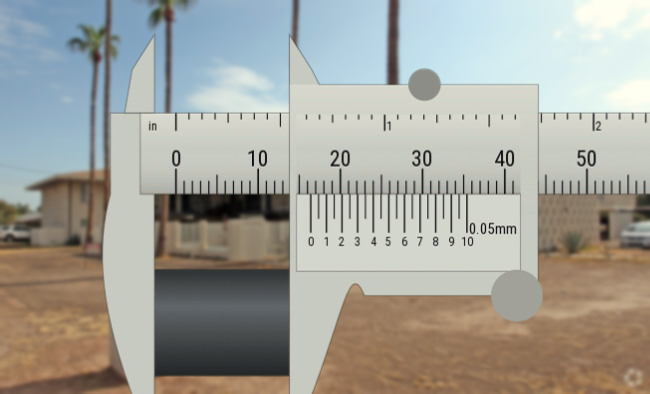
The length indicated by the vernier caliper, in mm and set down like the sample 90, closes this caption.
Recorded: 16.4
